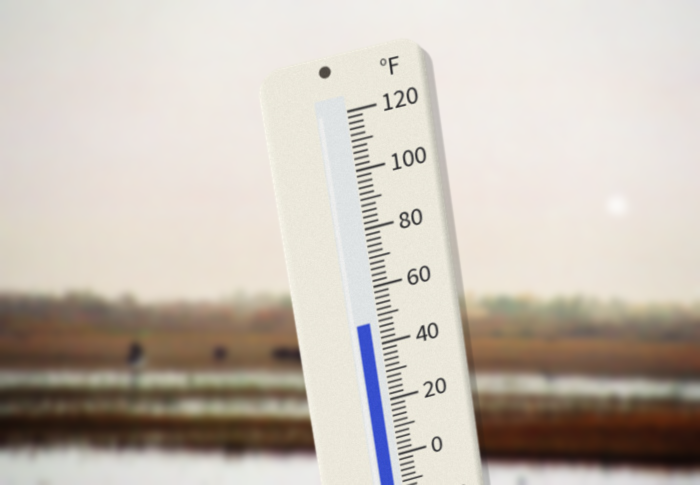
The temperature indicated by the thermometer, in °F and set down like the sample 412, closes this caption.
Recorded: 48
